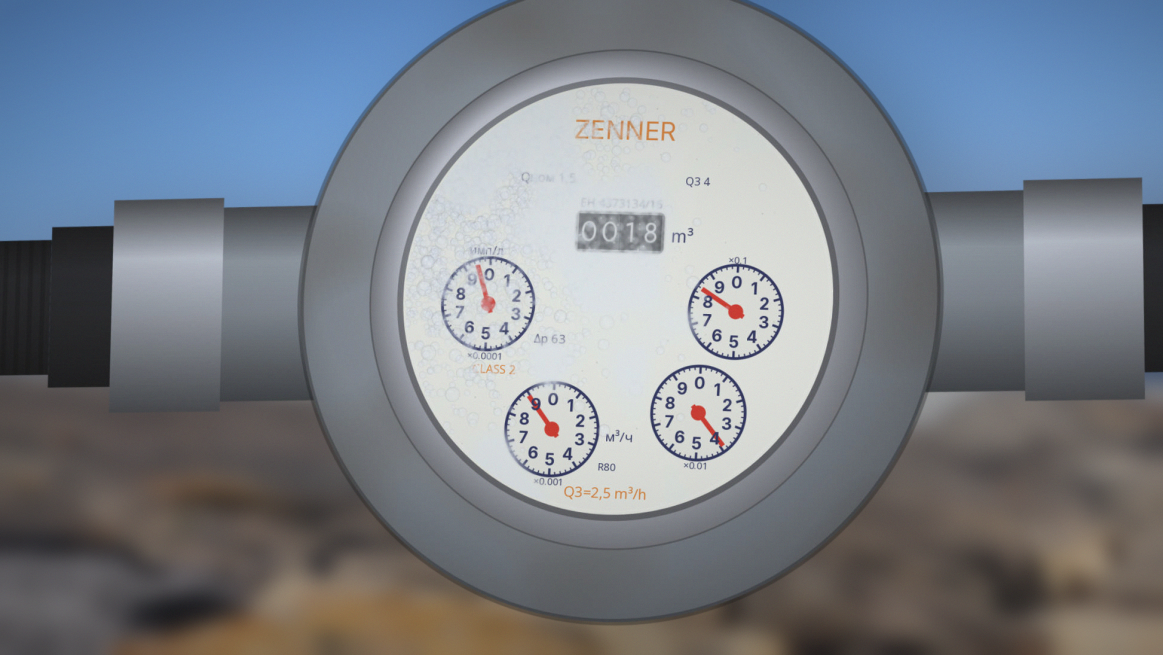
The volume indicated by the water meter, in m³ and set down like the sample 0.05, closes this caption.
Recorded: 18.8389
